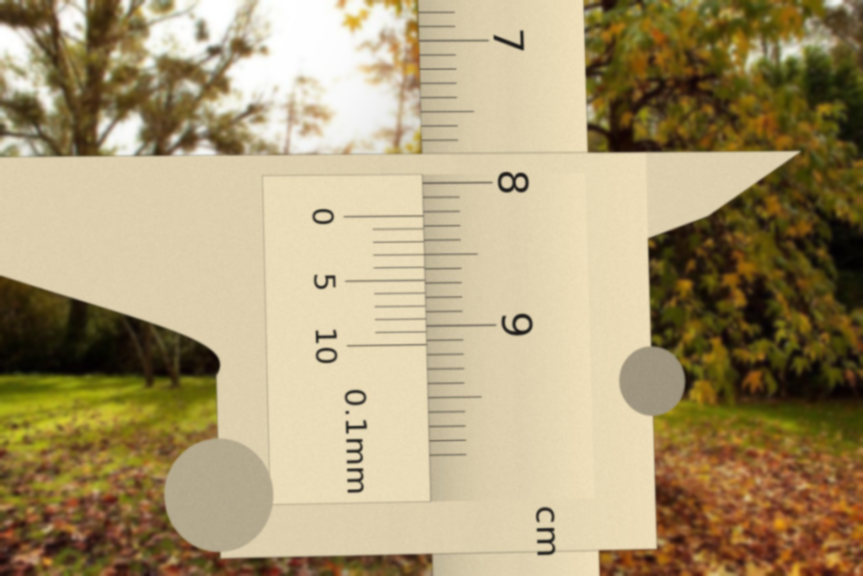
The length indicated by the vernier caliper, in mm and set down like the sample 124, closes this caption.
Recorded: 82.3
